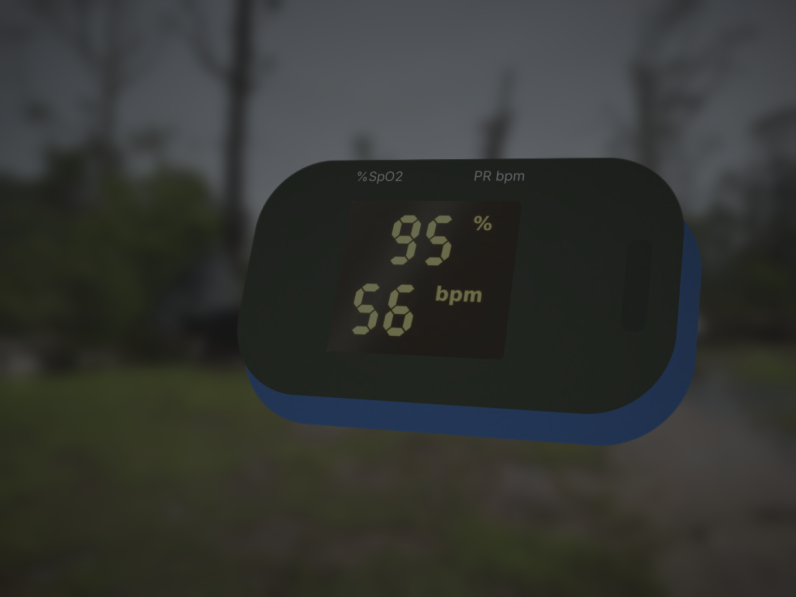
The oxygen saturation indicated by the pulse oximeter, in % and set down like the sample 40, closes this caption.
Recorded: 95
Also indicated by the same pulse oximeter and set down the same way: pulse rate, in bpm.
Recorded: 56
